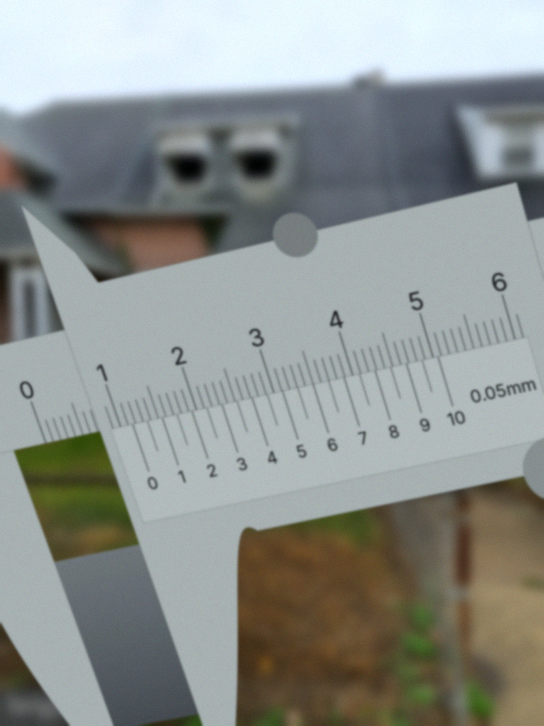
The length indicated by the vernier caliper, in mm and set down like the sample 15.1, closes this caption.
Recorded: 11.6
